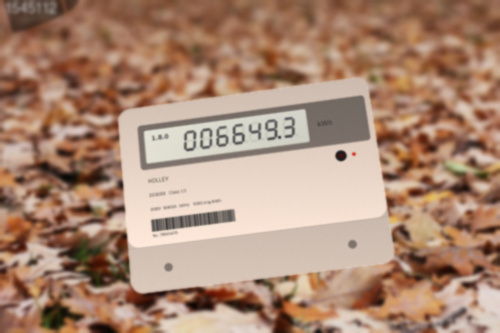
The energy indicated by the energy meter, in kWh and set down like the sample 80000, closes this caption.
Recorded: 6649.3
